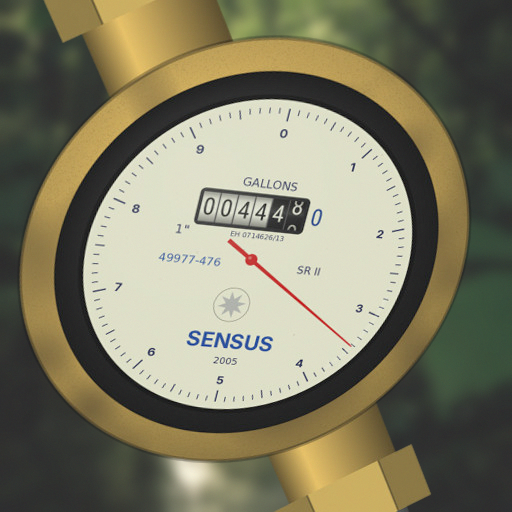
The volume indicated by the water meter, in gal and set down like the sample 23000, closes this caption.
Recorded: 44483.4
